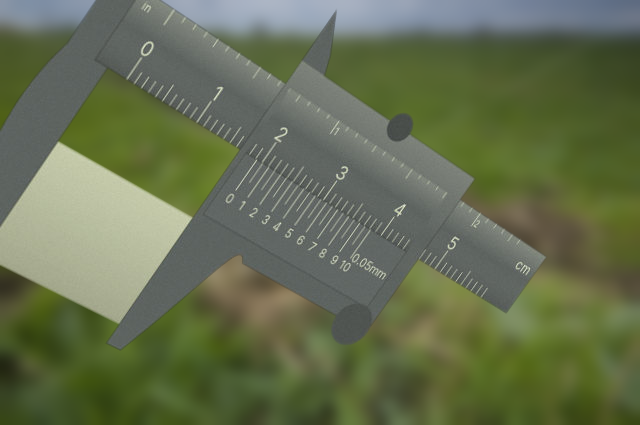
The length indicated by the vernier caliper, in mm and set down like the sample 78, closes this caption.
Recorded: 19.2
